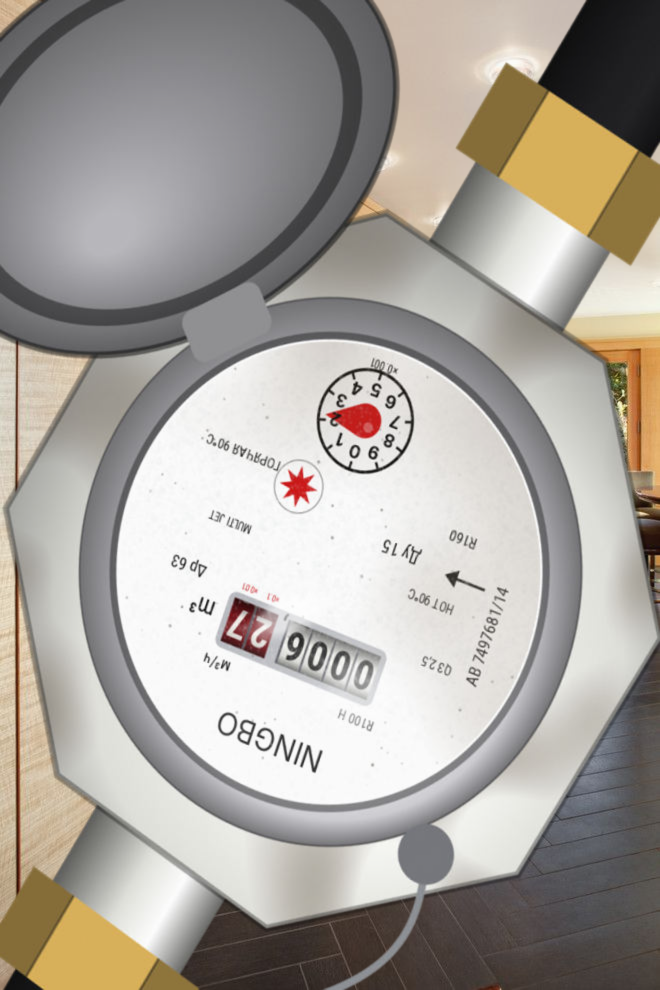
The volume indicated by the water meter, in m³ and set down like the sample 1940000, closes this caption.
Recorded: 6.272
